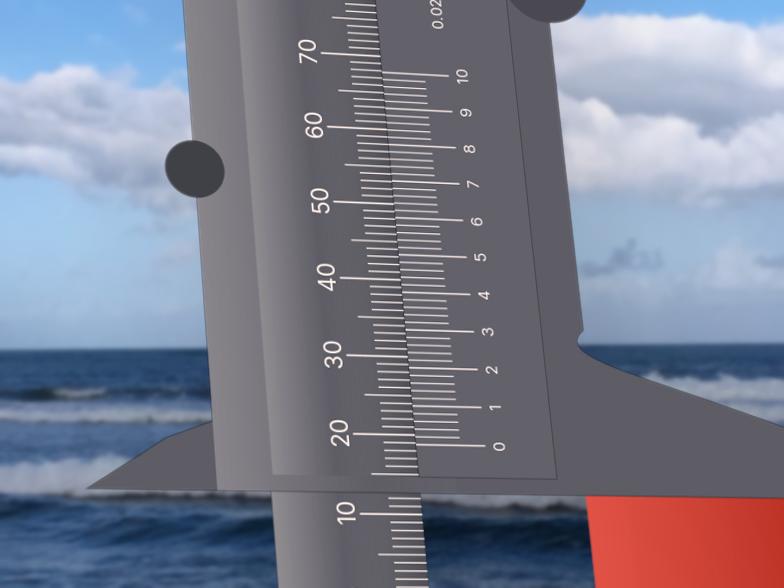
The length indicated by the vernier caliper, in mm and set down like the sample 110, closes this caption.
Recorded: 18.8
